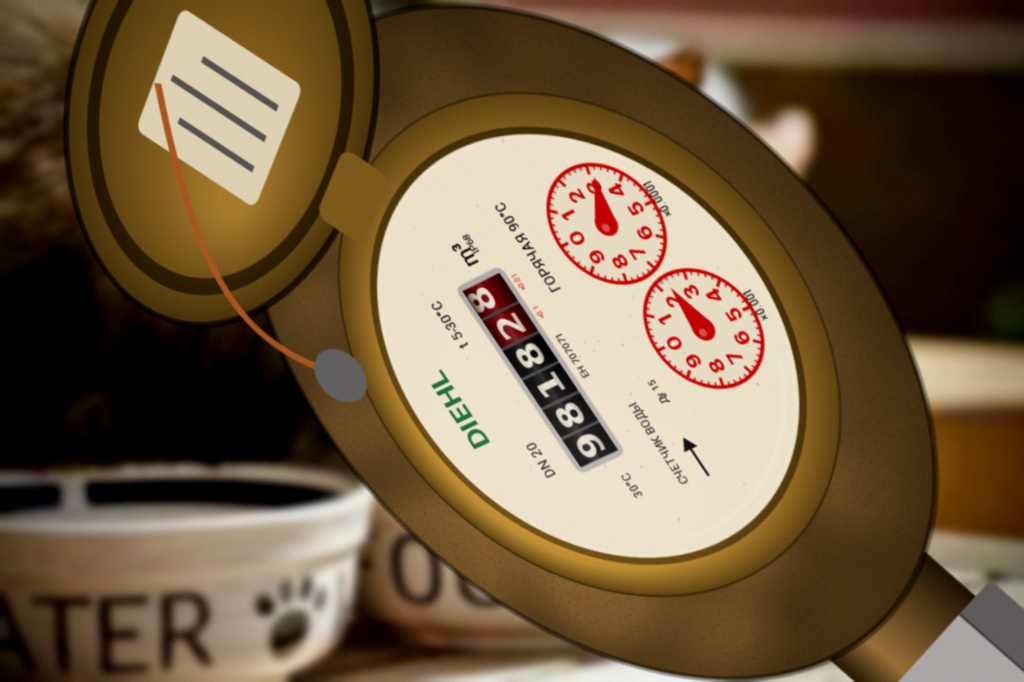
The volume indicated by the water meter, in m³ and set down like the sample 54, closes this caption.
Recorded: 9818.2823
